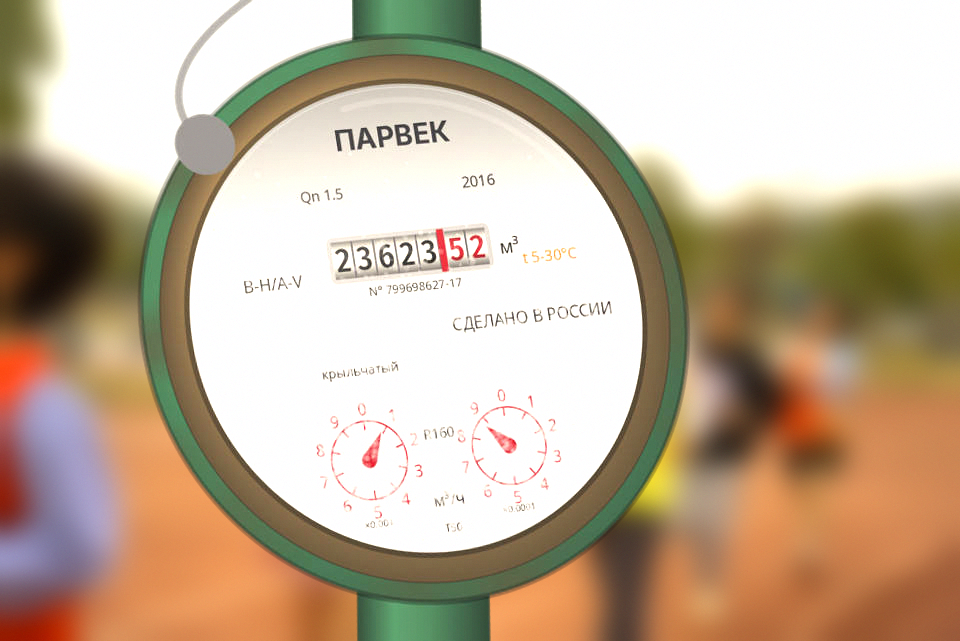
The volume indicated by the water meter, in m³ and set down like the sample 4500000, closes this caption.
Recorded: 23623.5208
